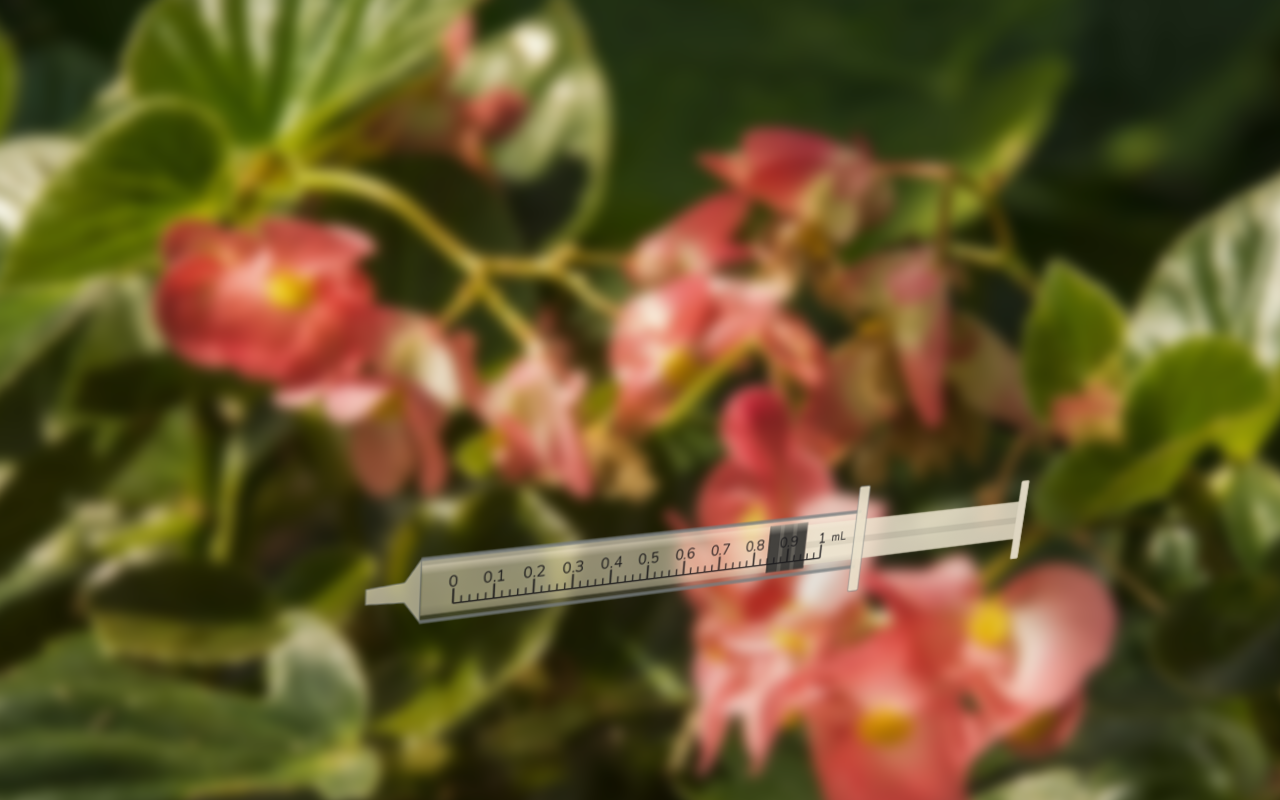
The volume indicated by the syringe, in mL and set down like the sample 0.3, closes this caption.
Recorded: 0.84
